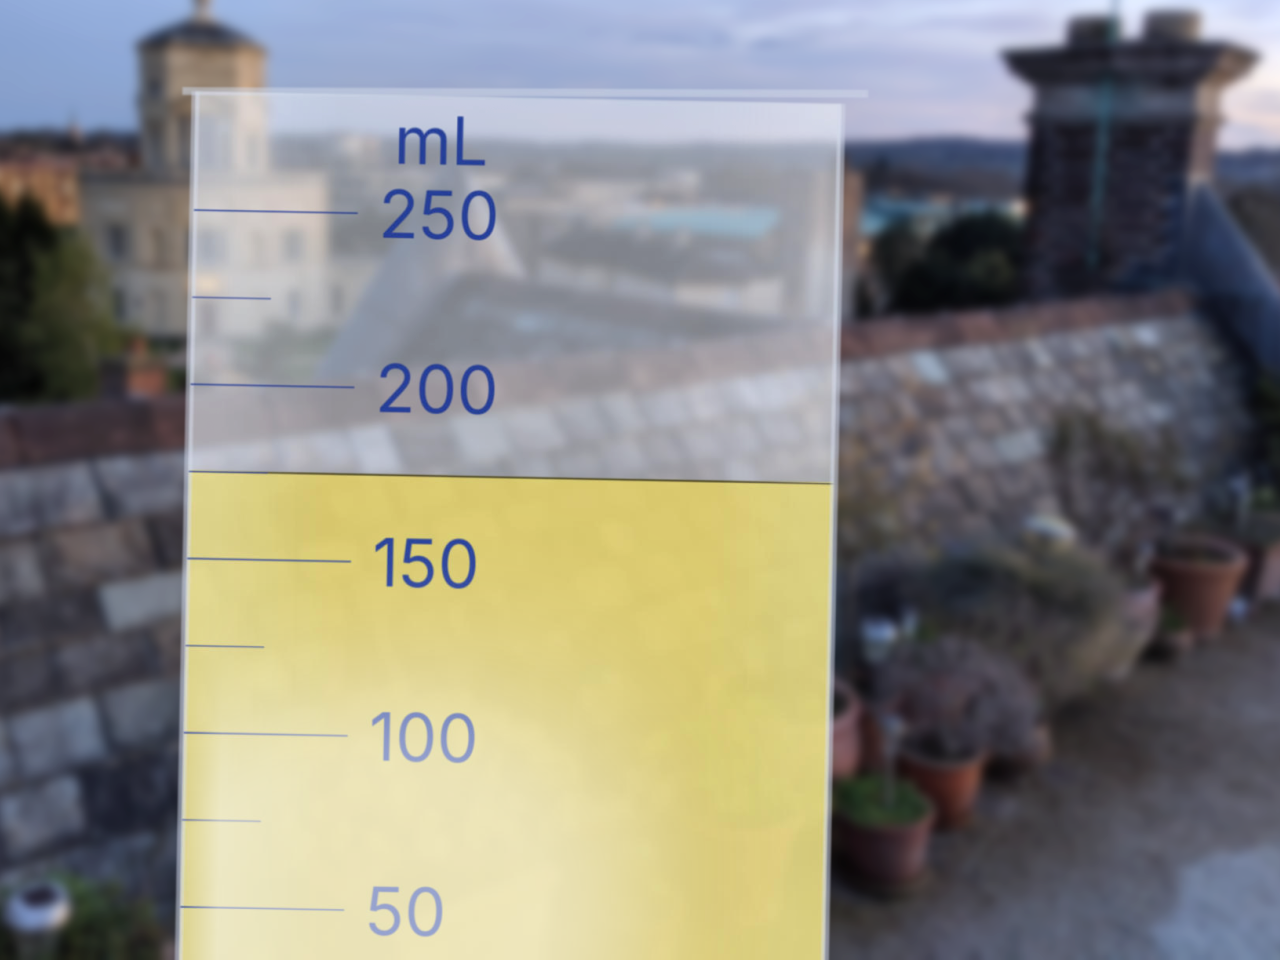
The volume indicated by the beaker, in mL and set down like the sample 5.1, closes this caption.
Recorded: 175
